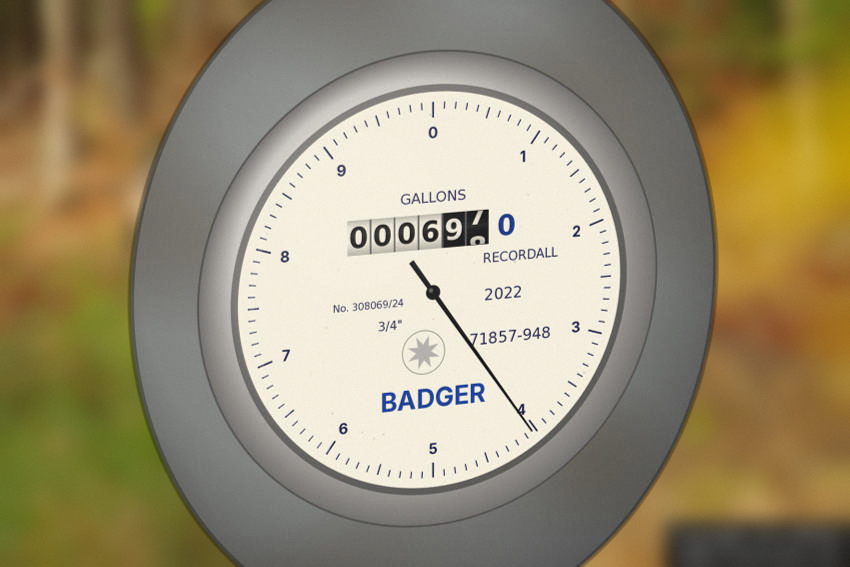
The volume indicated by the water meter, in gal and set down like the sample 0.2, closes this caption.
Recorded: 6974.0
